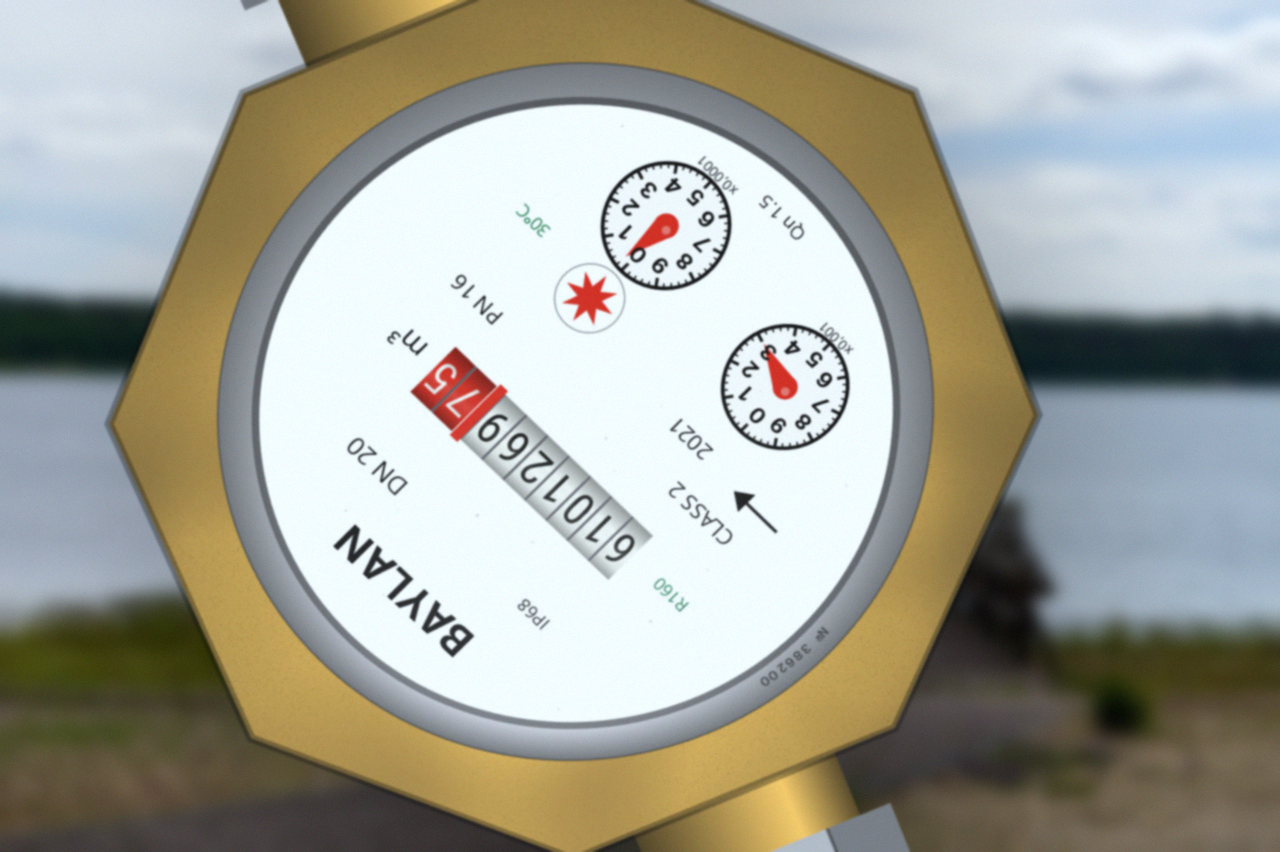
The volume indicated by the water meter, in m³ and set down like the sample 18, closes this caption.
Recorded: 6101269.7530
